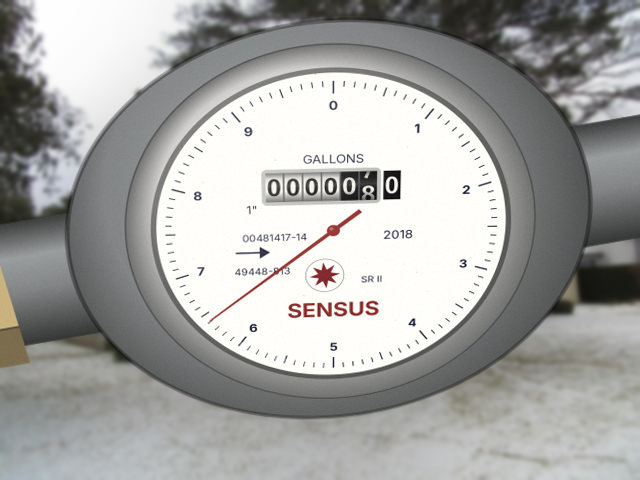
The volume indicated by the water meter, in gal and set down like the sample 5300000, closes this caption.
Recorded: 76.4
